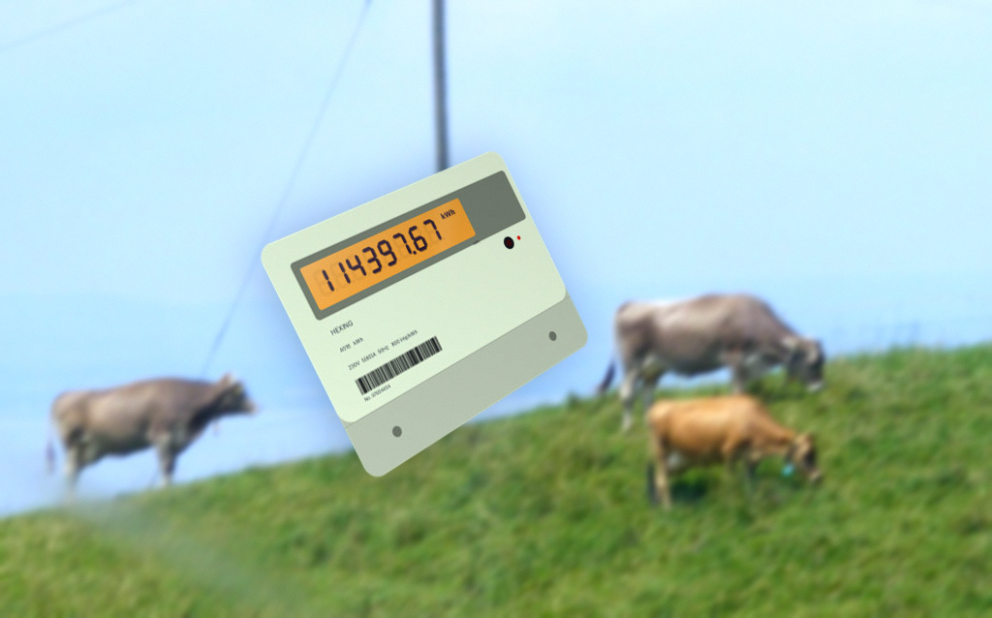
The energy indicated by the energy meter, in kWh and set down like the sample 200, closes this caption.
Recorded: 114397.67
